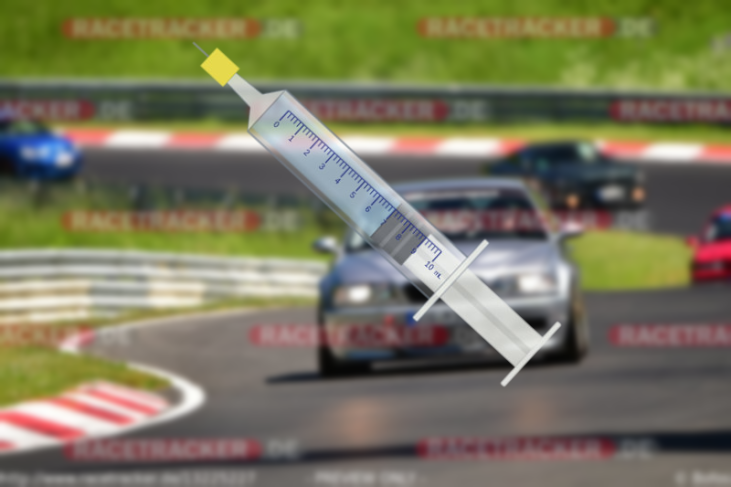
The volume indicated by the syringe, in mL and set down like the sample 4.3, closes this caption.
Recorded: 7
